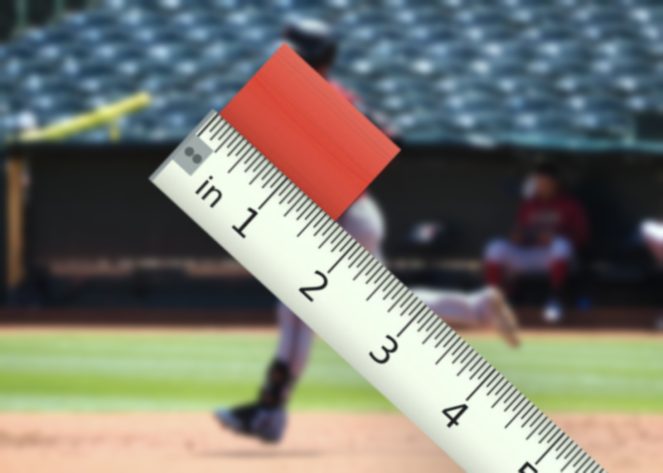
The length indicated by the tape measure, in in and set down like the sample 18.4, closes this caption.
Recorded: 1.6875
